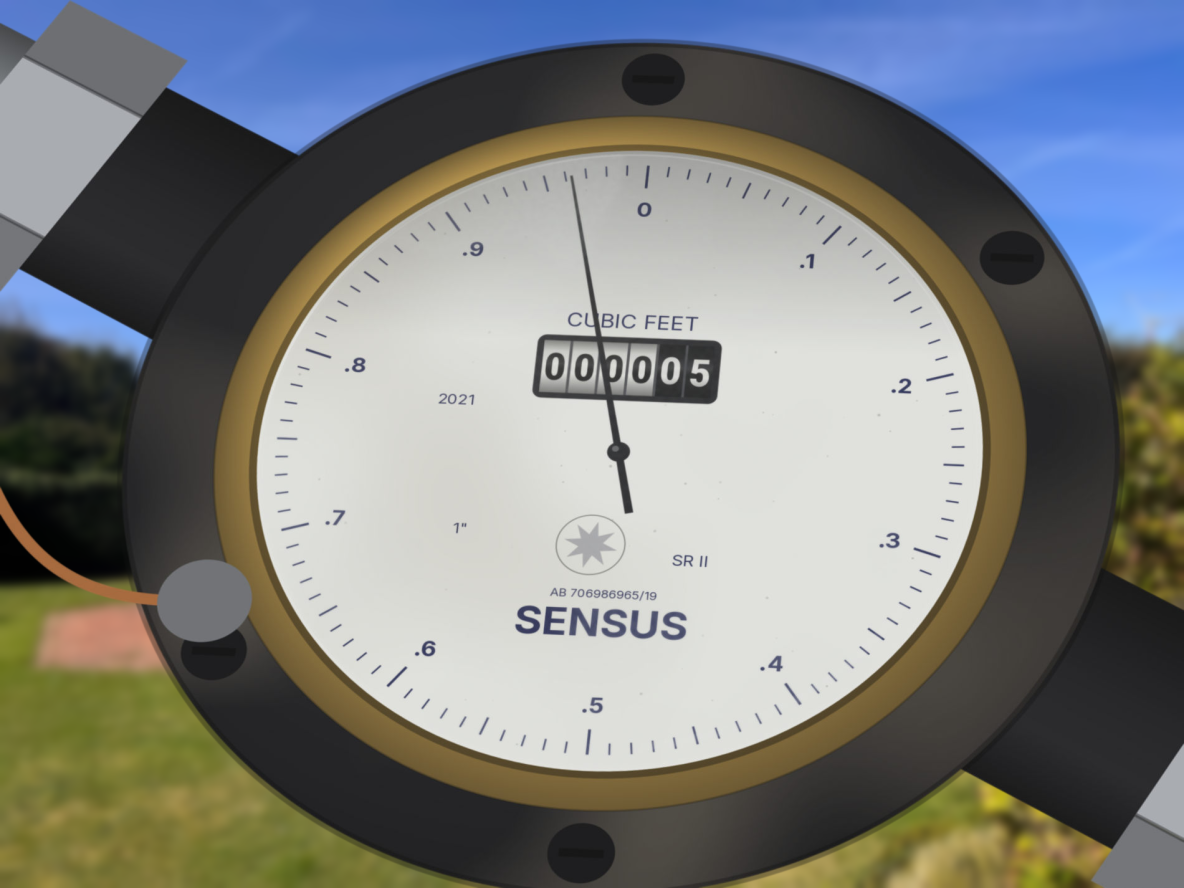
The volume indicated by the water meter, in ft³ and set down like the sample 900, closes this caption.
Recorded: 4.96
